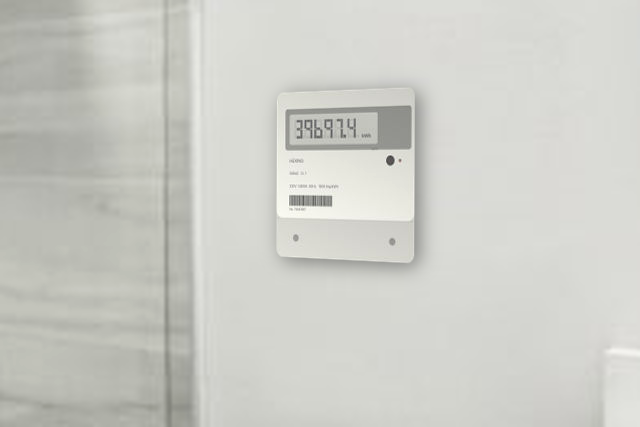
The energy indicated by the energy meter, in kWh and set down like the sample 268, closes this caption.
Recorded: 39697.4
